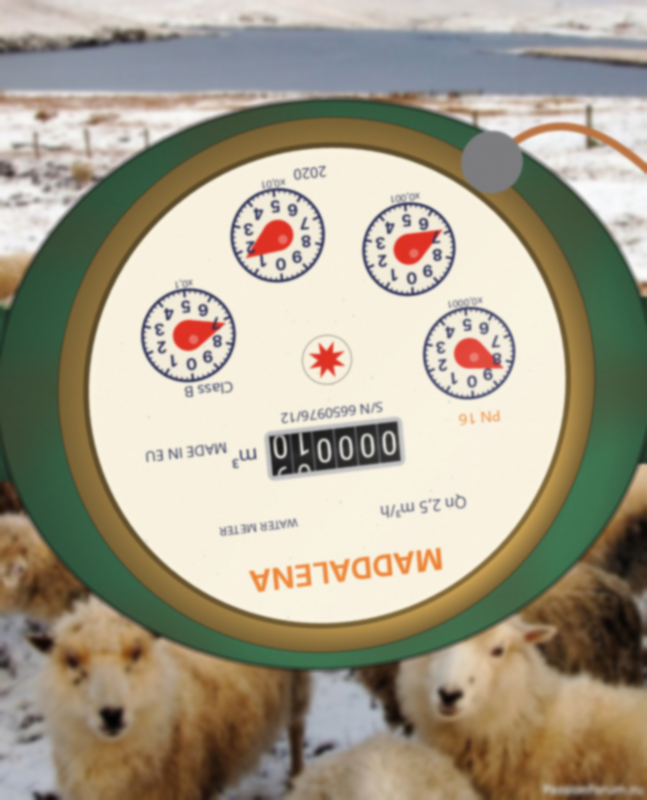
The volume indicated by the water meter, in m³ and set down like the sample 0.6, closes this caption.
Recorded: 9.7168
